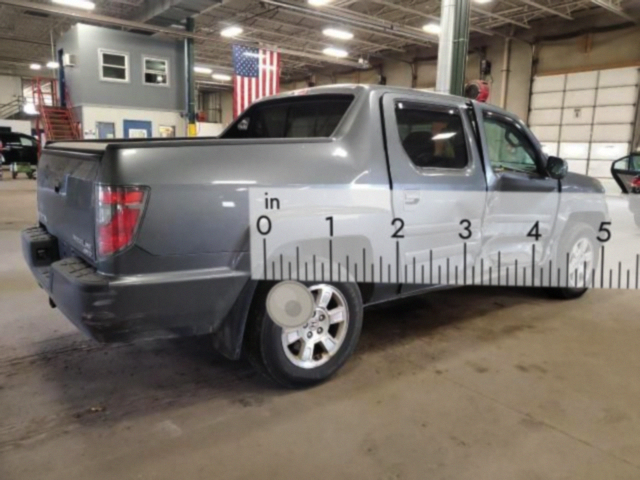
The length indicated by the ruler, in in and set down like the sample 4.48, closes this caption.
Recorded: 0.75
